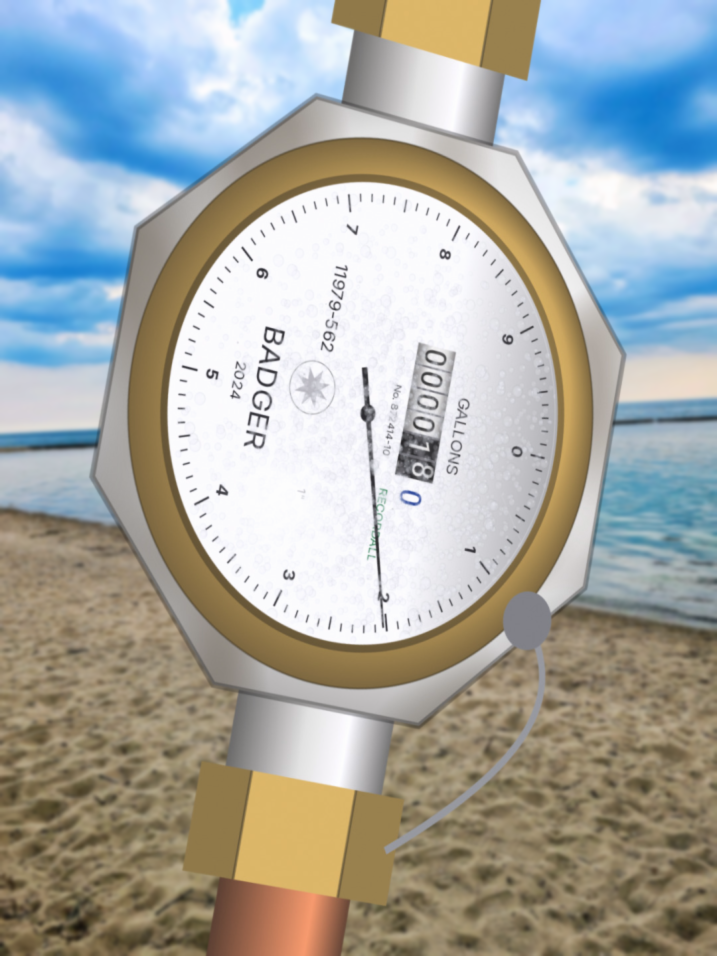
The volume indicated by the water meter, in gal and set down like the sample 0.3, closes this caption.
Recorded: 182.0
